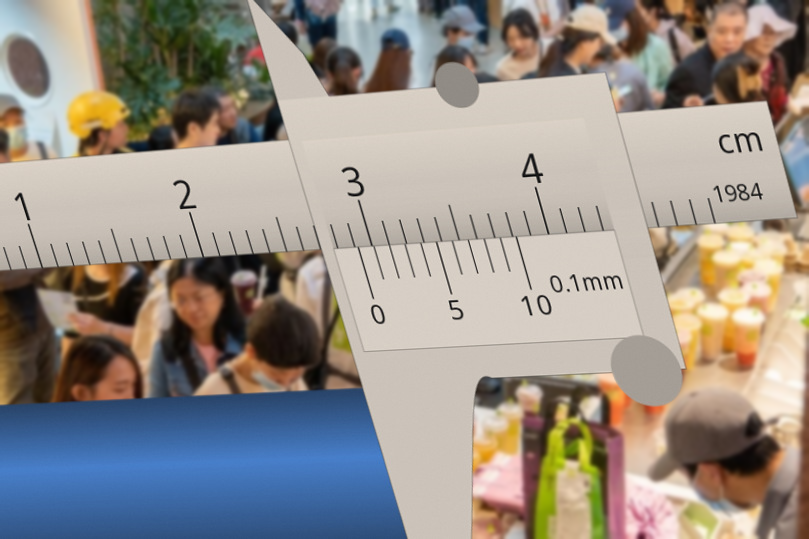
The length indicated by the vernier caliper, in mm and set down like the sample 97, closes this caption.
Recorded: 29.2
